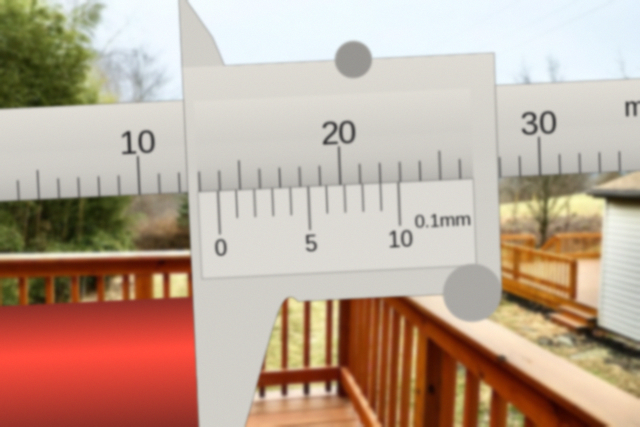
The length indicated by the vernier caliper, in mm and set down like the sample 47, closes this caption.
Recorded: 13.9
